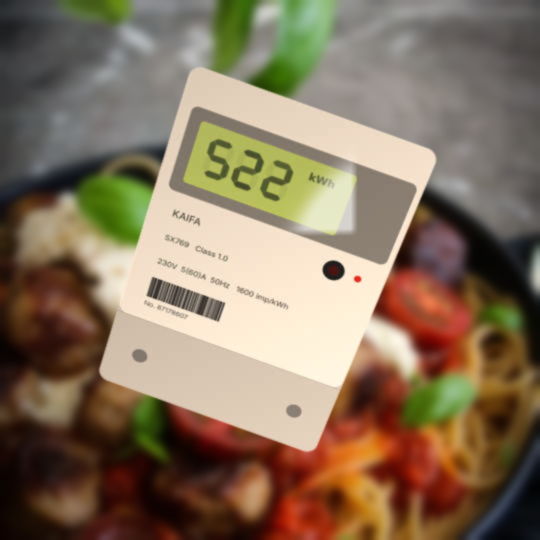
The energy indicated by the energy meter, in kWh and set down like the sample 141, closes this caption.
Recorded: 522
